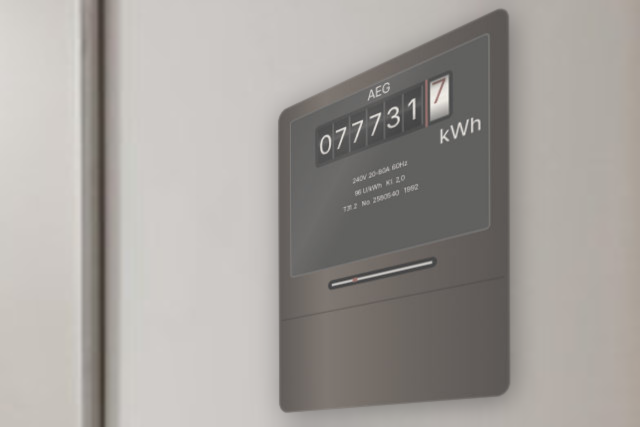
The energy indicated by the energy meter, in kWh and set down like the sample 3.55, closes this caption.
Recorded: 77731.7
